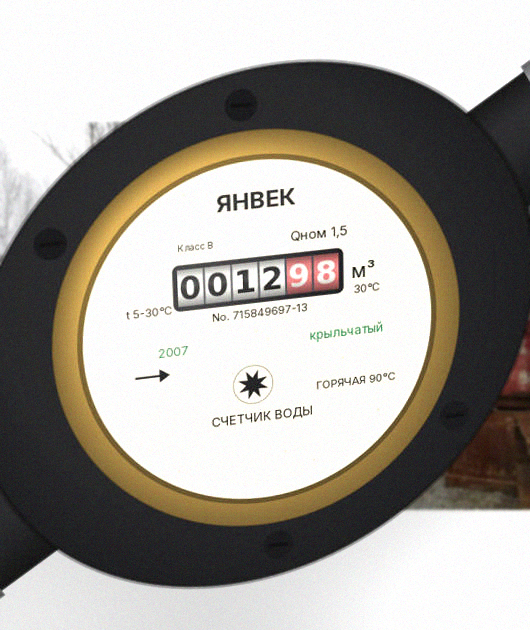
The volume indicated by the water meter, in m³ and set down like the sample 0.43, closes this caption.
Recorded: 12.98
